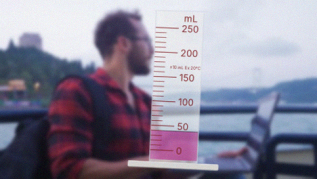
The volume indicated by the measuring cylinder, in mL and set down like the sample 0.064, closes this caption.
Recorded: 40
